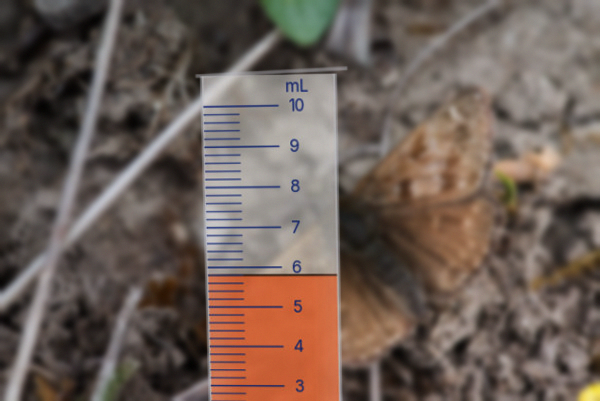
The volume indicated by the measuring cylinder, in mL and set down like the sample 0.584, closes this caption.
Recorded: 5.8
